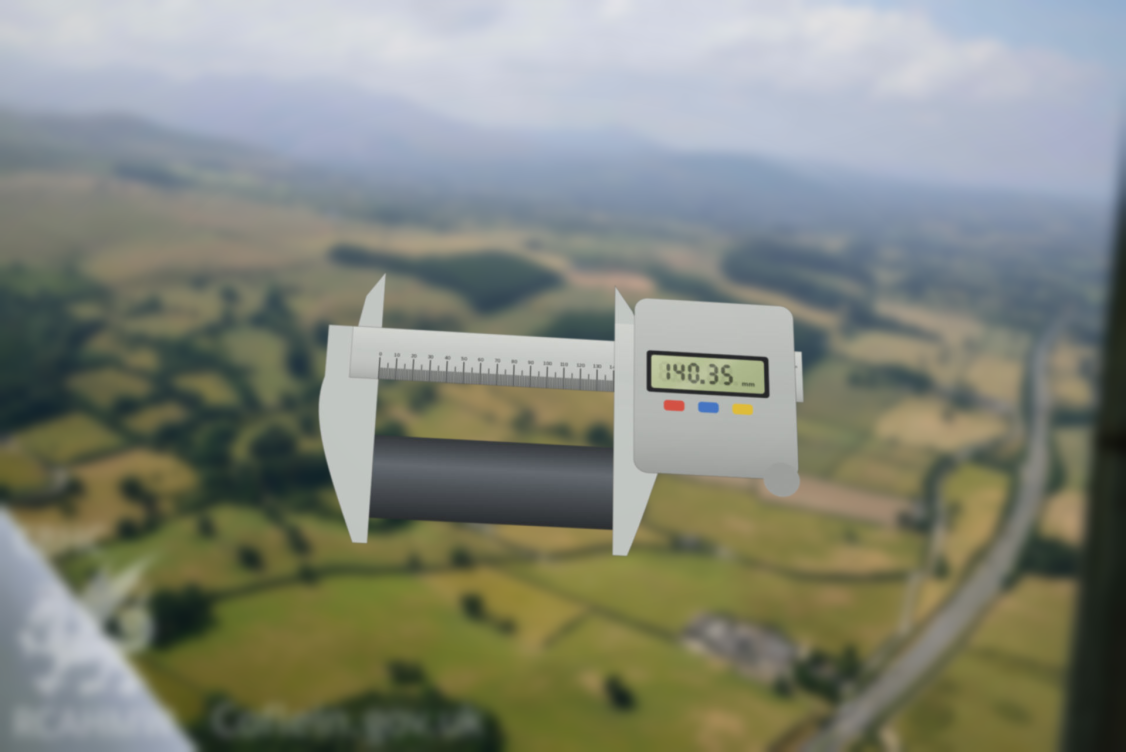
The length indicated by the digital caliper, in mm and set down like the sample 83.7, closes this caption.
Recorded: 140.35
